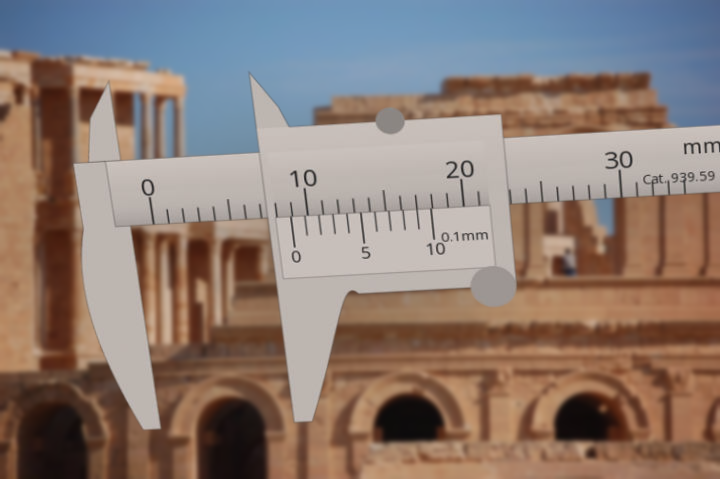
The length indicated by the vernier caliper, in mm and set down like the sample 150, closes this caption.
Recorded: 8.9
